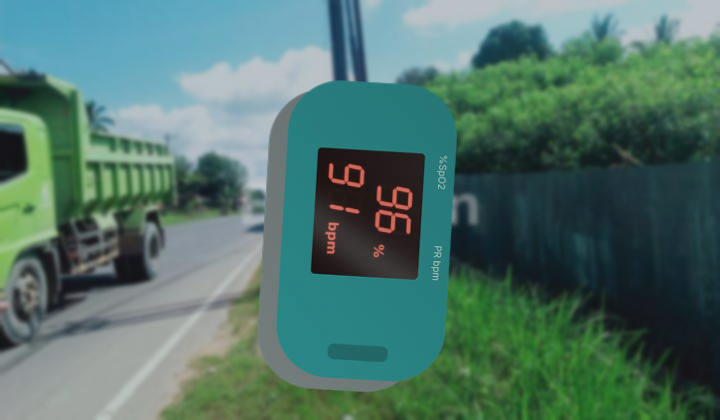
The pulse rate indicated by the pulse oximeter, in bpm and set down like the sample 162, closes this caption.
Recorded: 91
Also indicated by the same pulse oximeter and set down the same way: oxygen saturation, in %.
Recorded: 96
